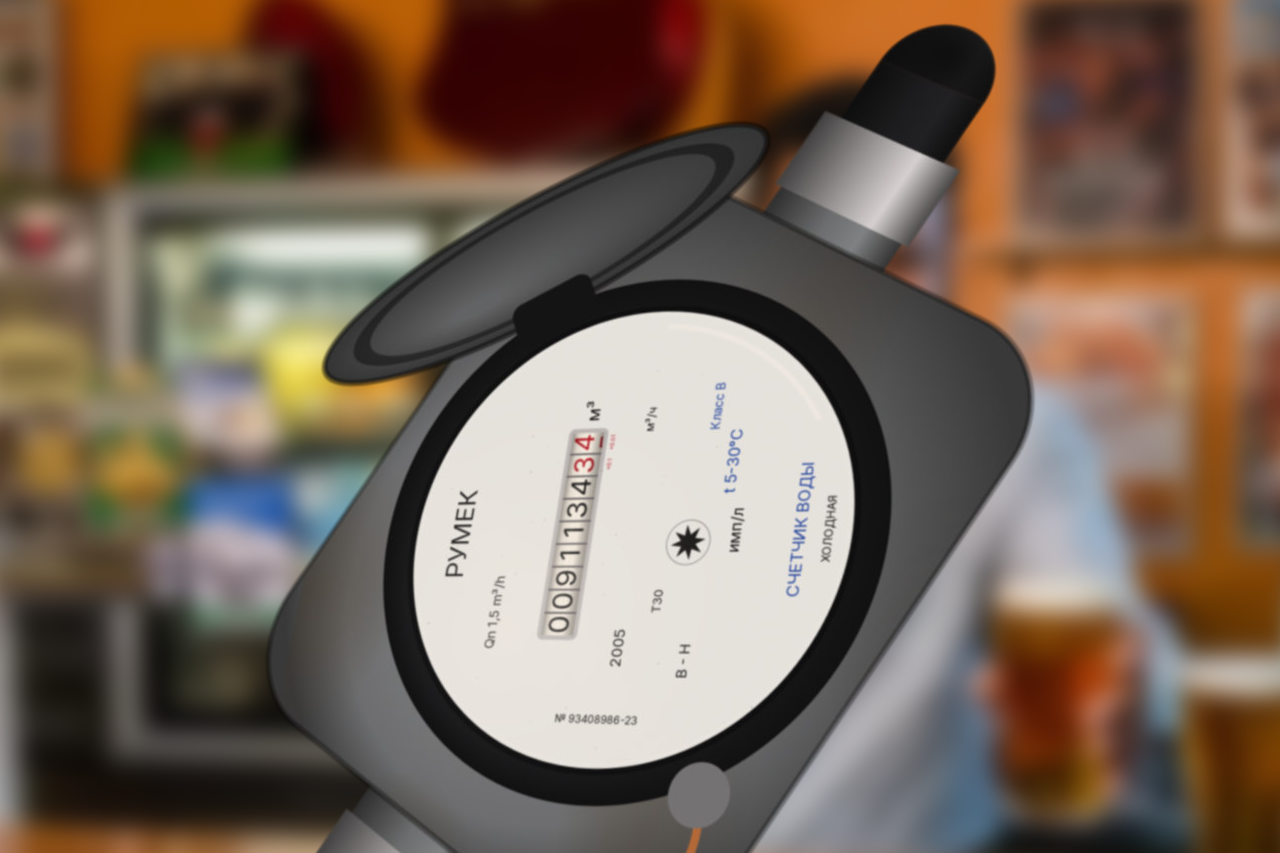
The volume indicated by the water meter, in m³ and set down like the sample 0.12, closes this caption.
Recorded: 91134.34
